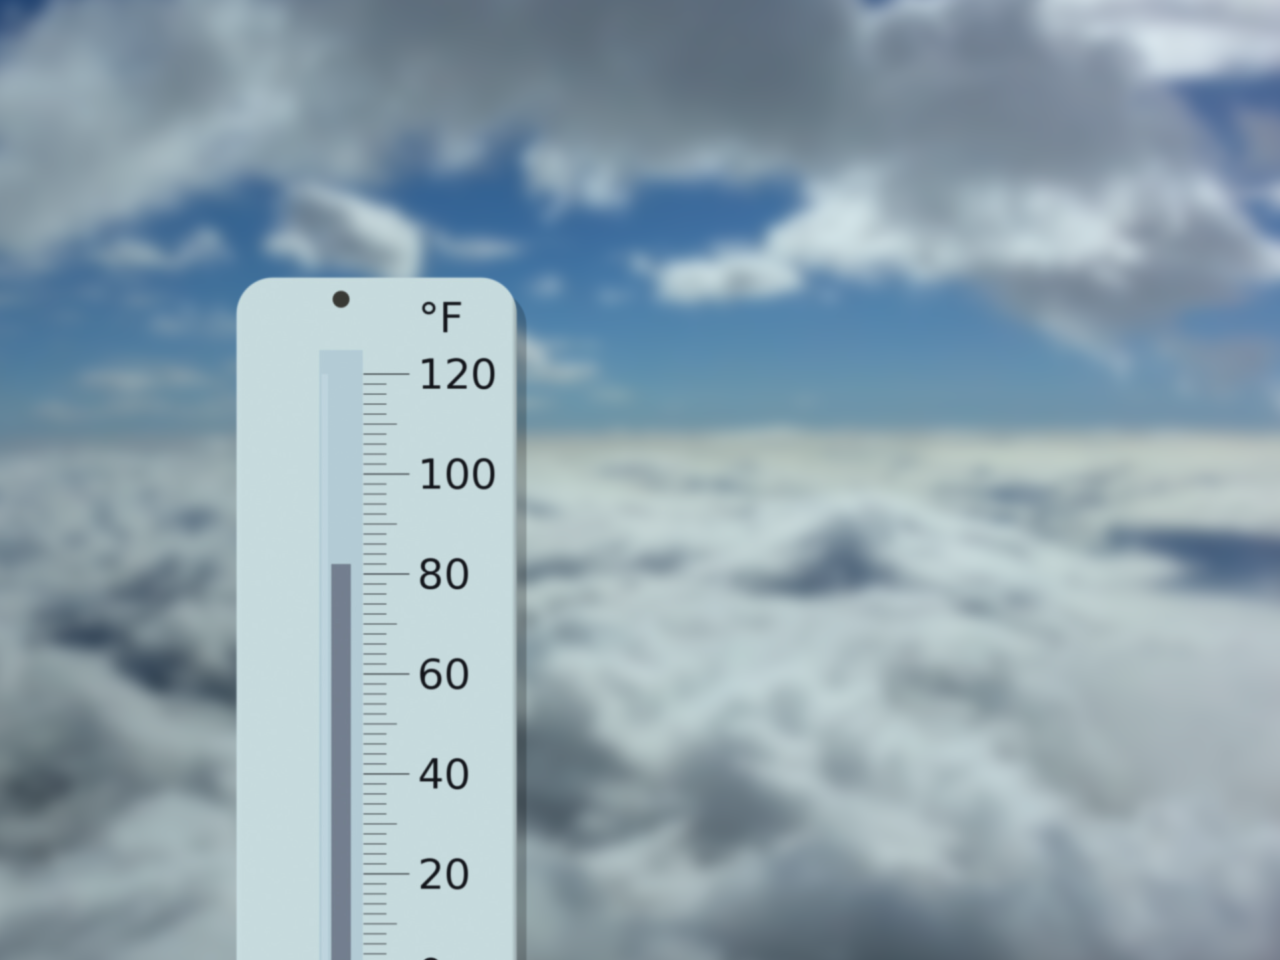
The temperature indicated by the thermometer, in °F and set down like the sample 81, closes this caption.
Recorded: 82
